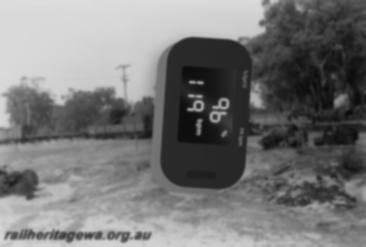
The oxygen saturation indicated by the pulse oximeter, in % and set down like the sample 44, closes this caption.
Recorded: 96
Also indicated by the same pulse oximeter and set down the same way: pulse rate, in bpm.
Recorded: 119
